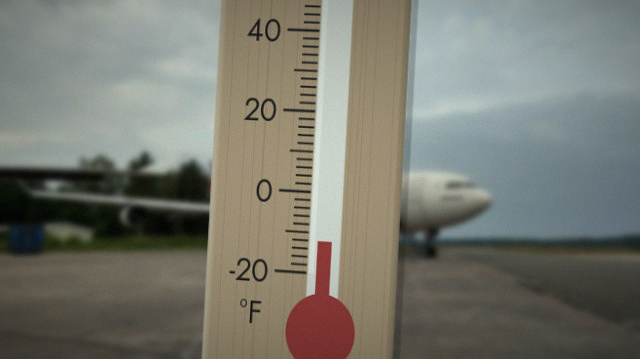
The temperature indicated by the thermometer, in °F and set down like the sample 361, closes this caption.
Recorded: -12
